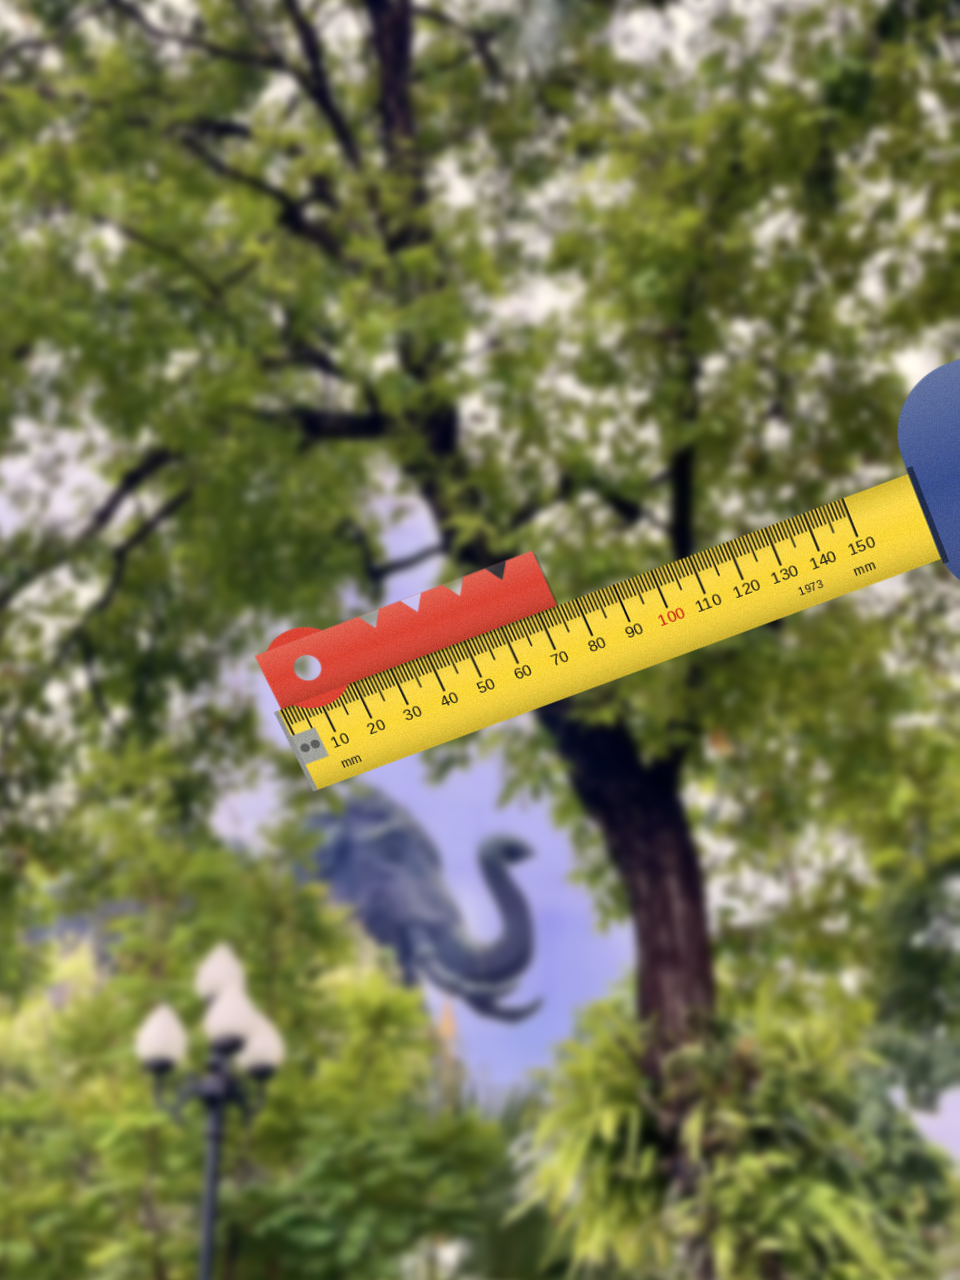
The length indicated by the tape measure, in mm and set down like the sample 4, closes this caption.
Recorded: 75
